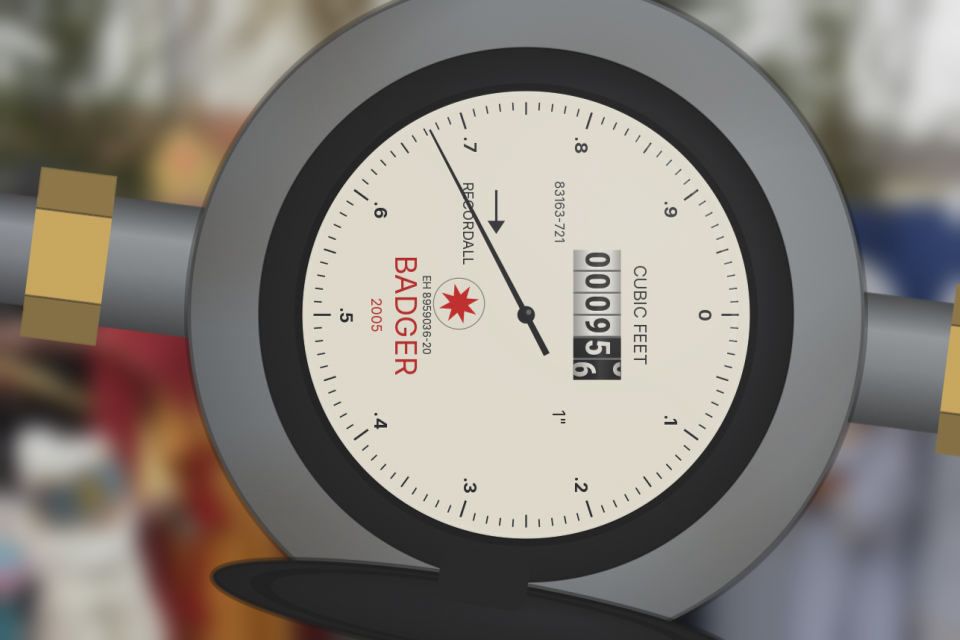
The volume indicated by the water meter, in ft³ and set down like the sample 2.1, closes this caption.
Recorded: 955.67
